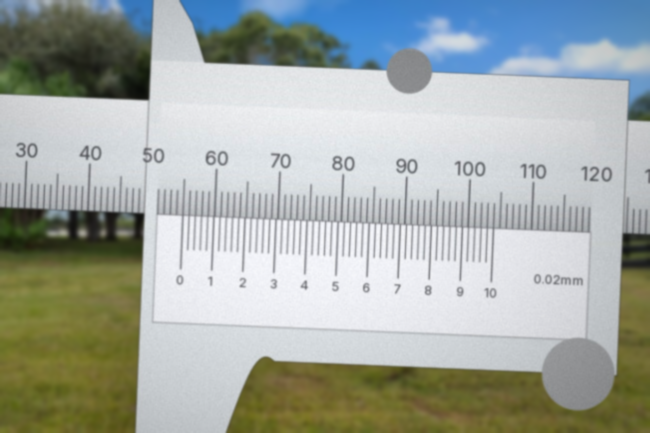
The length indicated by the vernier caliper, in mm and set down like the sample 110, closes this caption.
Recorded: 55.0
